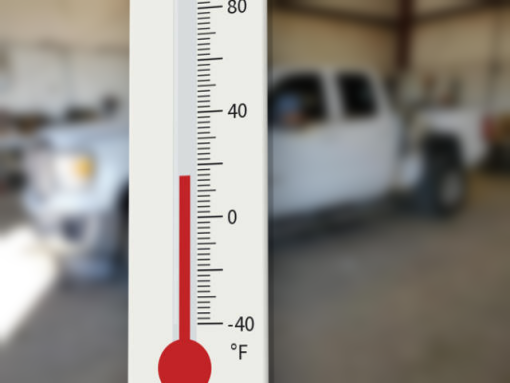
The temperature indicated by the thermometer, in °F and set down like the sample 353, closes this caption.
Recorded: 16
